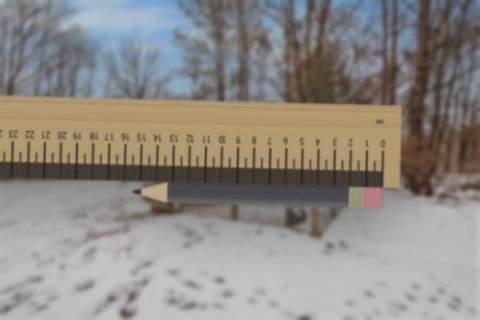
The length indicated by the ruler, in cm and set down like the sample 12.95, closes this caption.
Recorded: 15.5
